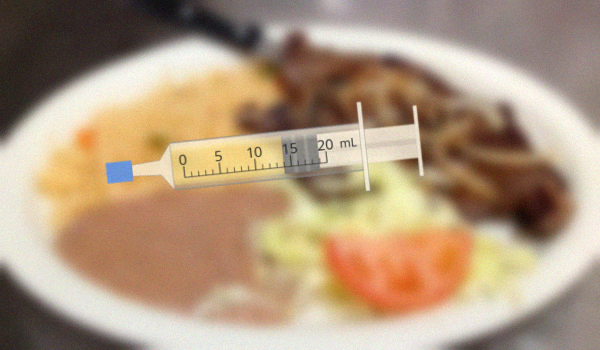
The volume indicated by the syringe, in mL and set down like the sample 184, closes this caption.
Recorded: 14
